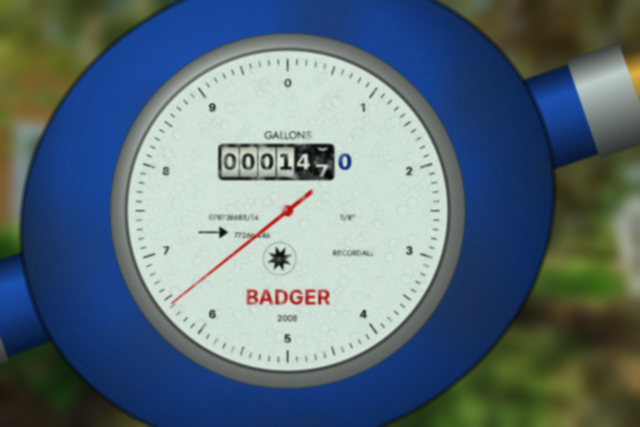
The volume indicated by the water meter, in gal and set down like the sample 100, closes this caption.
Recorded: 1466.4
